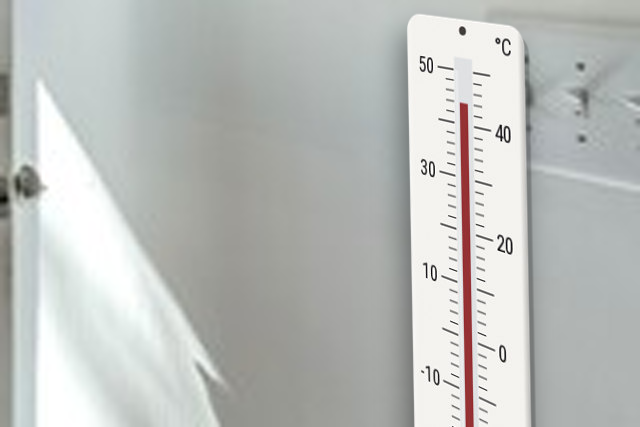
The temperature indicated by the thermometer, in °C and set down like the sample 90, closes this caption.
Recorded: 44
